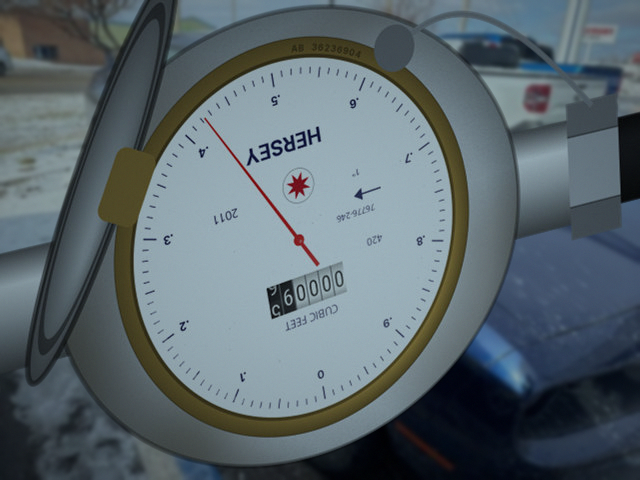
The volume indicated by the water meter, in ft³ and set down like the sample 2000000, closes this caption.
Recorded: 95.42
